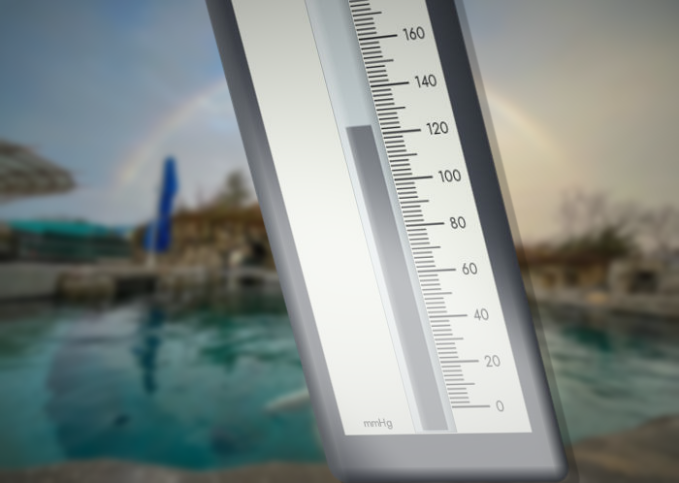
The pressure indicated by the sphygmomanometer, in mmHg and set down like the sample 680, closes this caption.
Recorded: 124
